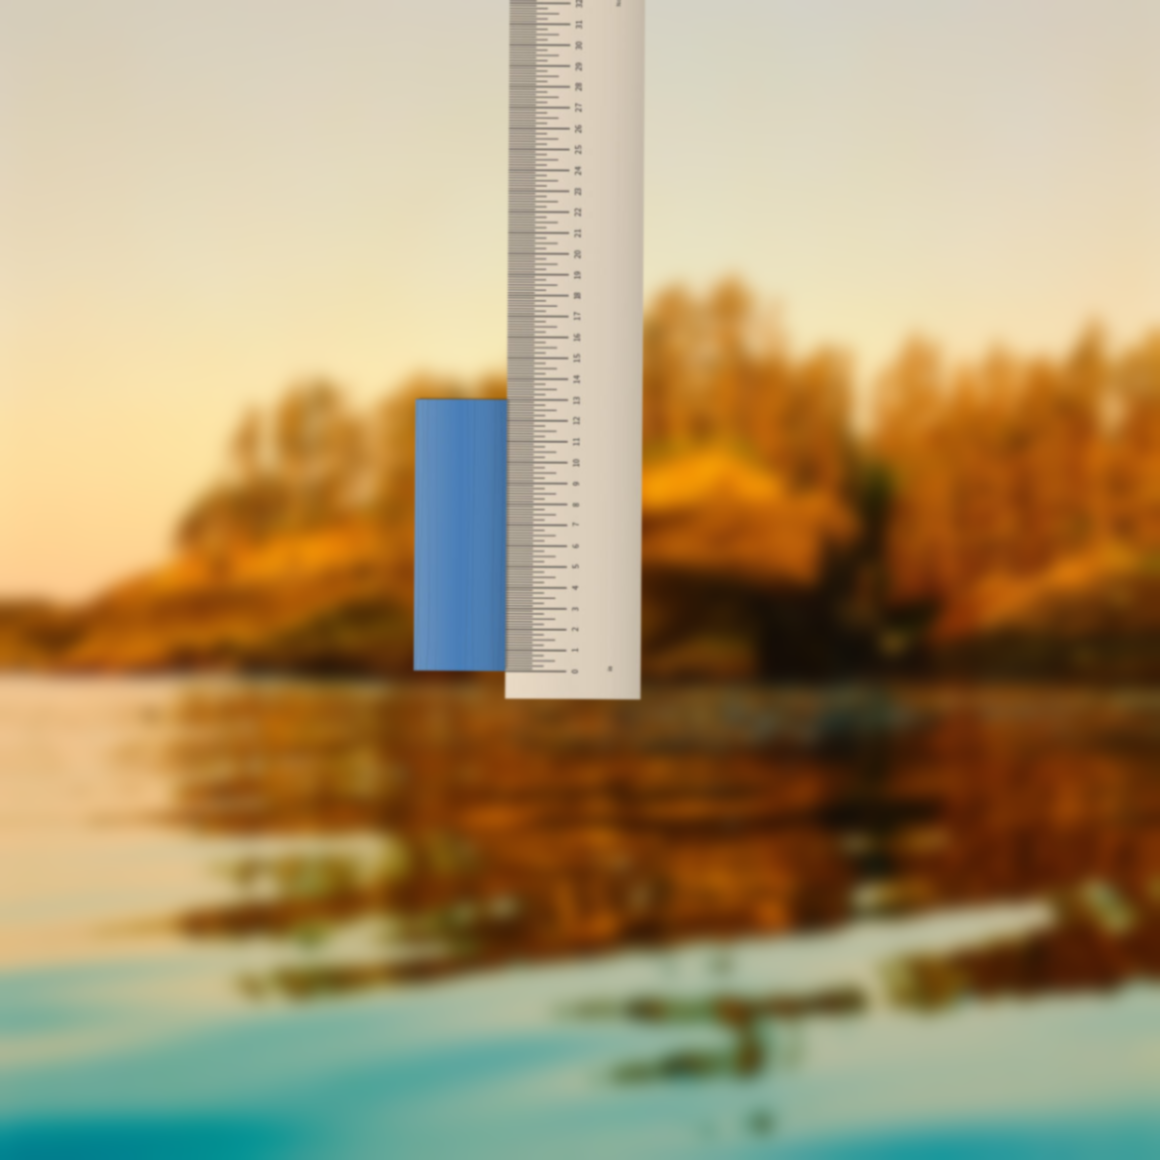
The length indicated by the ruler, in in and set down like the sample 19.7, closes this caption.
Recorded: 13
